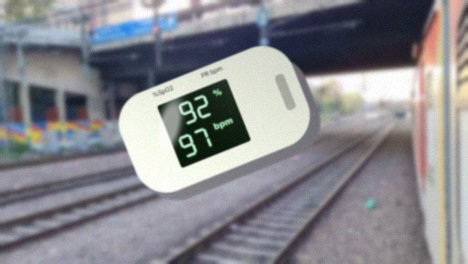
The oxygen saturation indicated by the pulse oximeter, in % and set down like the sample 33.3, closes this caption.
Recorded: 92
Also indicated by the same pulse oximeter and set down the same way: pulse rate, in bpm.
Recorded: 97
